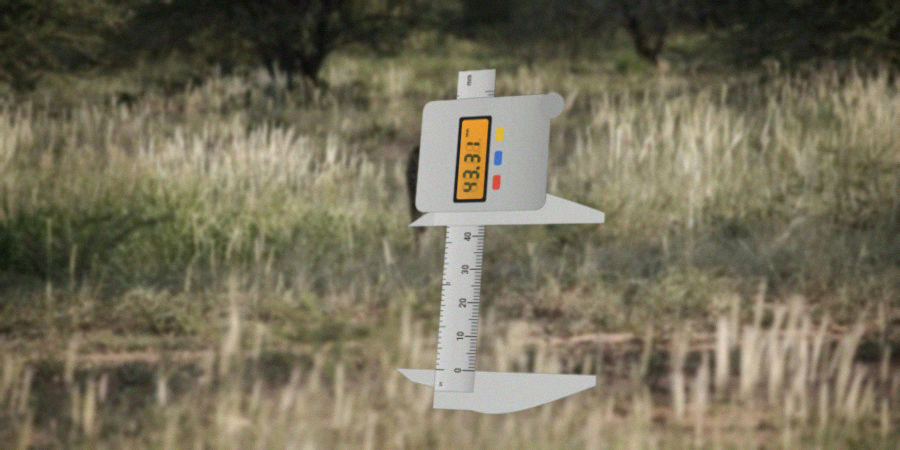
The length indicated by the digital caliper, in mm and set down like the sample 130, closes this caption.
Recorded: 43.31
